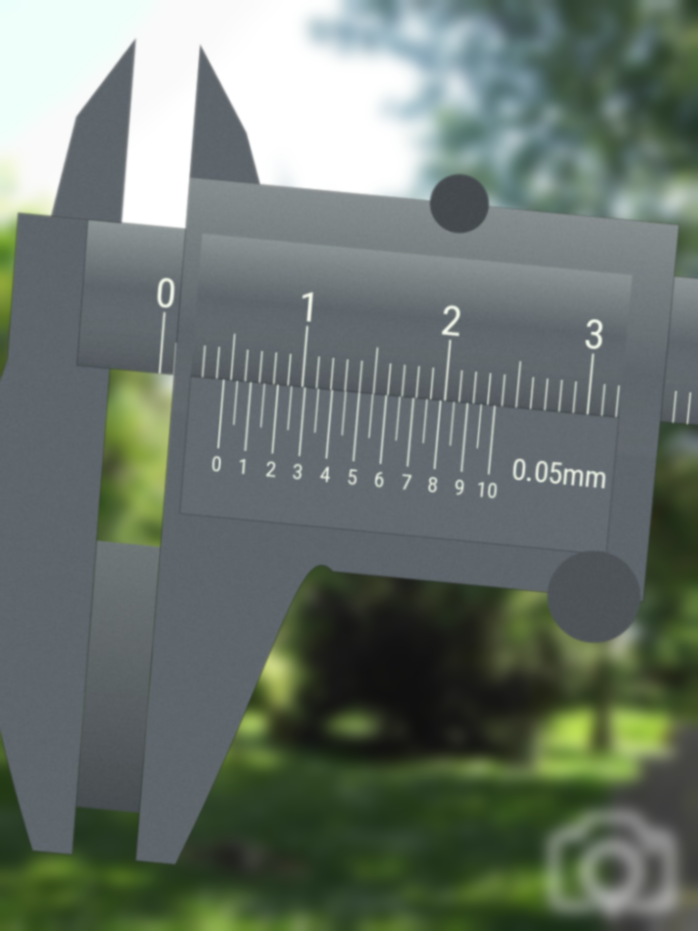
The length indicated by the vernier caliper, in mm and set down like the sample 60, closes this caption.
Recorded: 4.5
